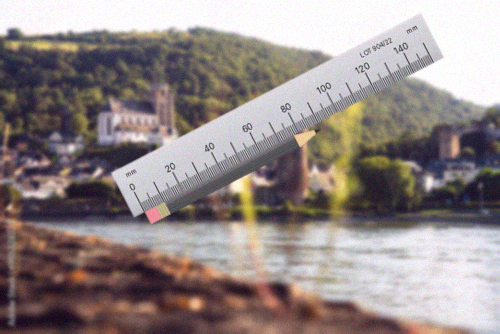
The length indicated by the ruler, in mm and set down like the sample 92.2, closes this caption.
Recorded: 90
